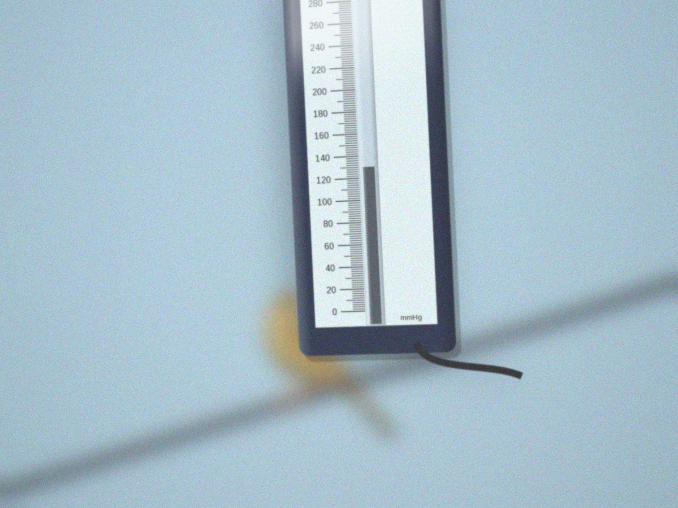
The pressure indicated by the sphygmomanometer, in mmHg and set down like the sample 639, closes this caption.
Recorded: 130
